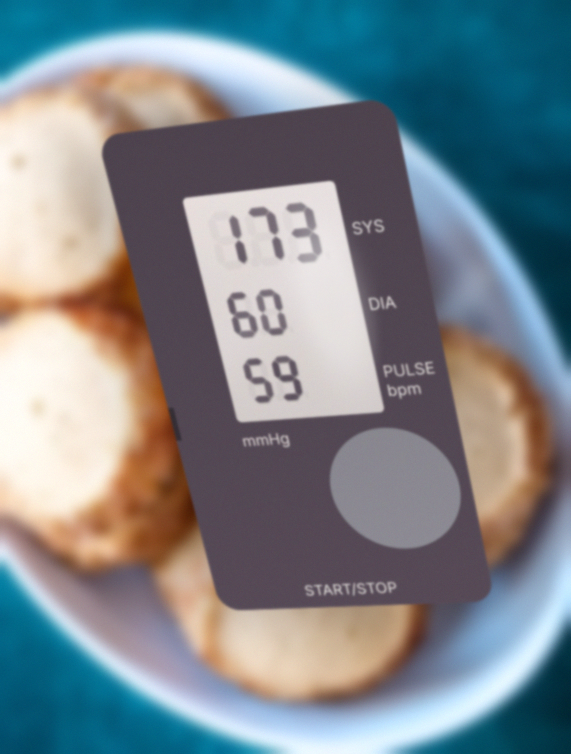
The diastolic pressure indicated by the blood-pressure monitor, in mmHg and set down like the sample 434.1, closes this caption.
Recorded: 60
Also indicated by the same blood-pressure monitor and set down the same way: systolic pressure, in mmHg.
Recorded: 173
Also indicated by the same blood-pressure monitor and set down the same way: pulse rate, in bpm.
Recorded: 59
